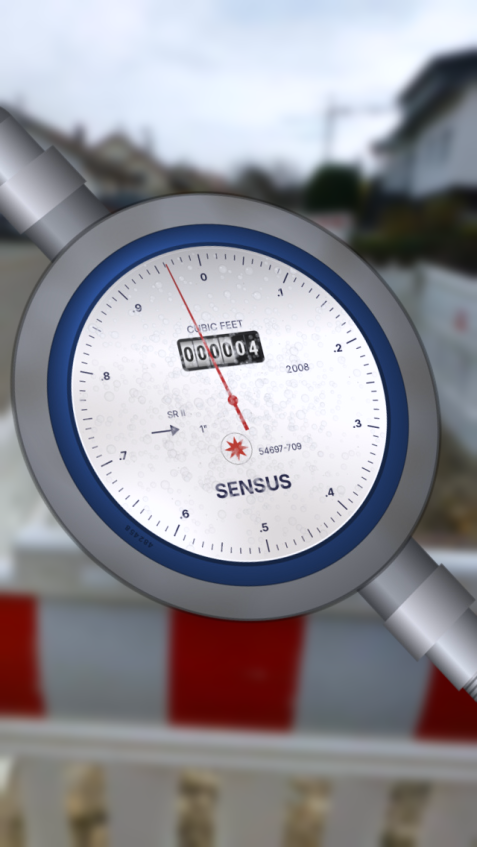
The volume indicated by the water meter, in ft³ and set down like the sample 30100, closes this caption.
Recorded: 3.96
